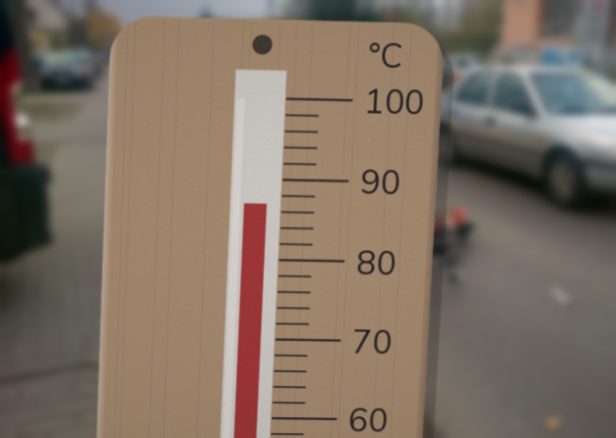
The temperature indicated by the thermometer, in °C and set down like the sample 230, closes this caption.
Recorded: 87
